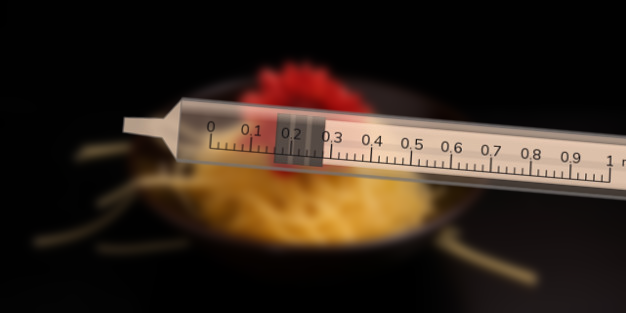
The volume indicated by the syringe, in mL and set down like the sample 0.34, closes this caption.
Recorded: 0.16
